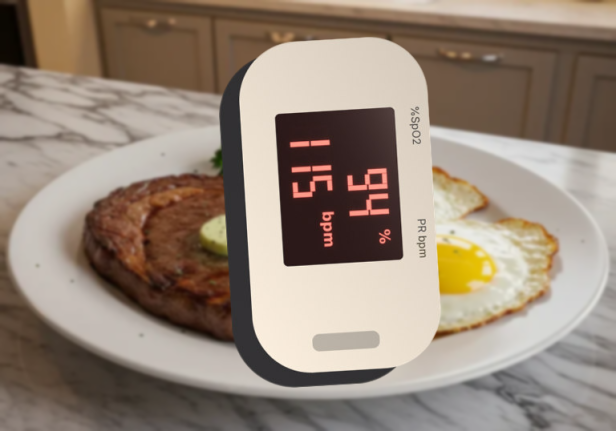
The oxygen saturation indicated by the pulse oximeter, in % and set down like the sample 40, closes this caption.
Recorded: 94
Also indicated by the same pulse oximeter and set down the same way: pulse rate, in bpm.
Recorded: 115
